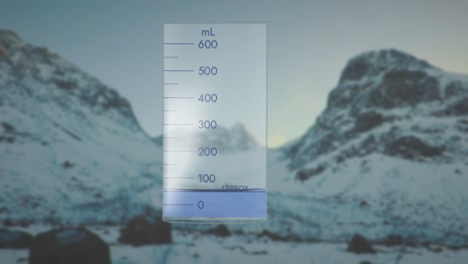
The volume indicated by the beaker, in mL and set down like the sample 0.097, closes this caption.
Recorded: 50
